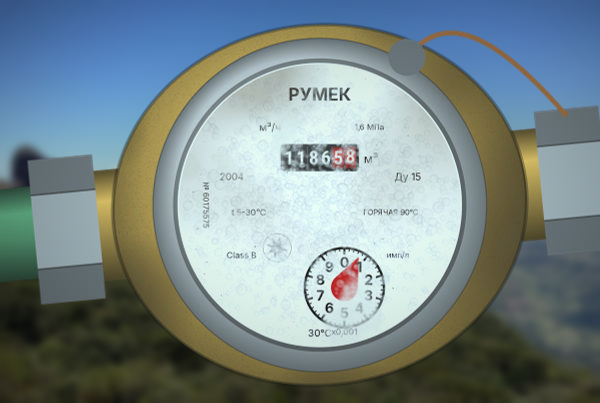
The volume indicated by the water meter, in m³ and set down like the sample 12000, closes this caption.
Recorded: 1186.580
